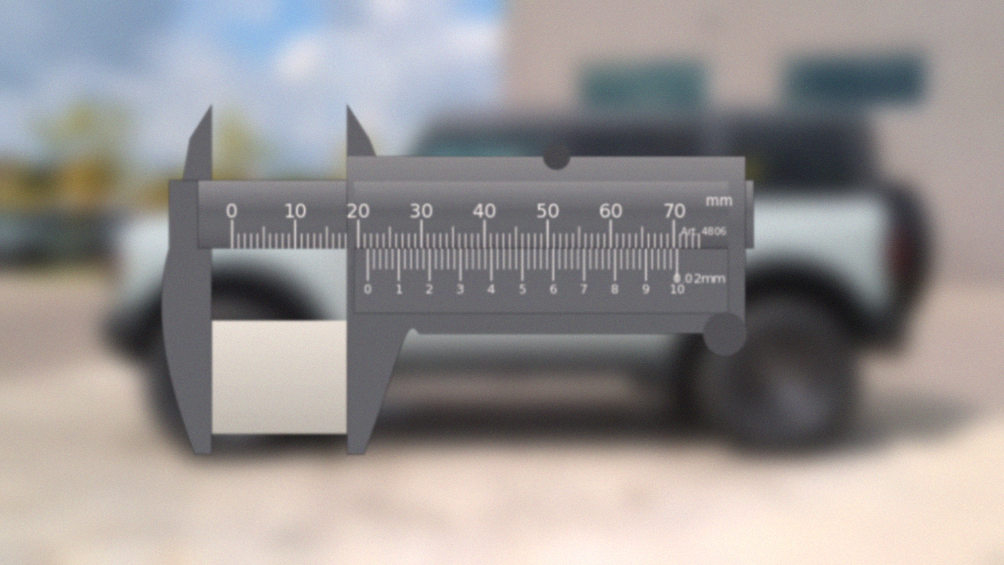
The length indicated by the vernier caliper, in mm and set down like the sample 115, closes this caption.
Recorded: 21.5
